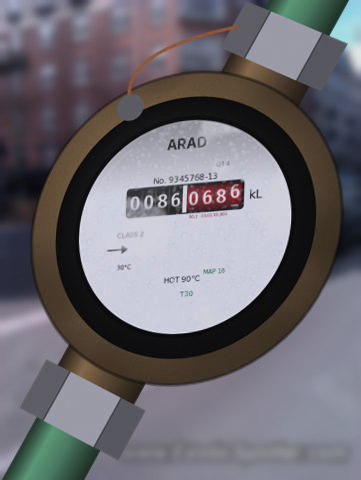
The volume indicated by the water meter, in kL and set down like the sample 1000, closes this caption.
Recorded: 86.0686
